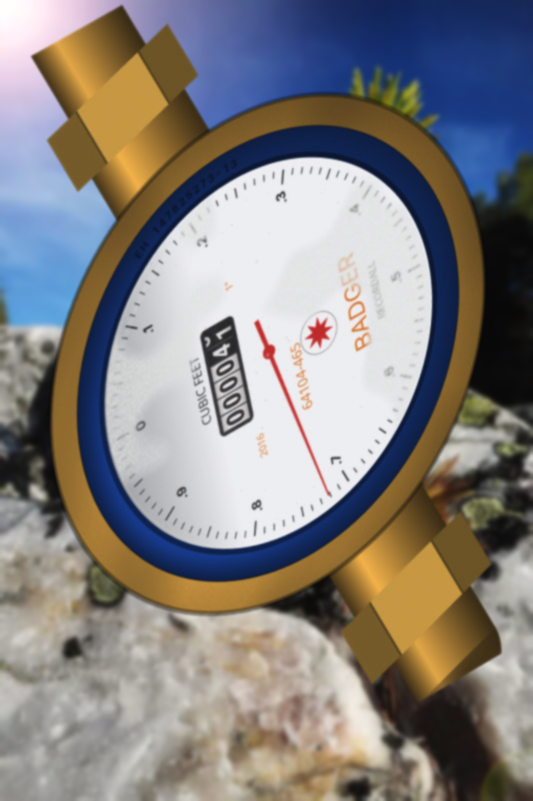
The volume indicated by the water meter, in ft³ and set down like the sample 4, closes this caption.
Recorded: 40.72
